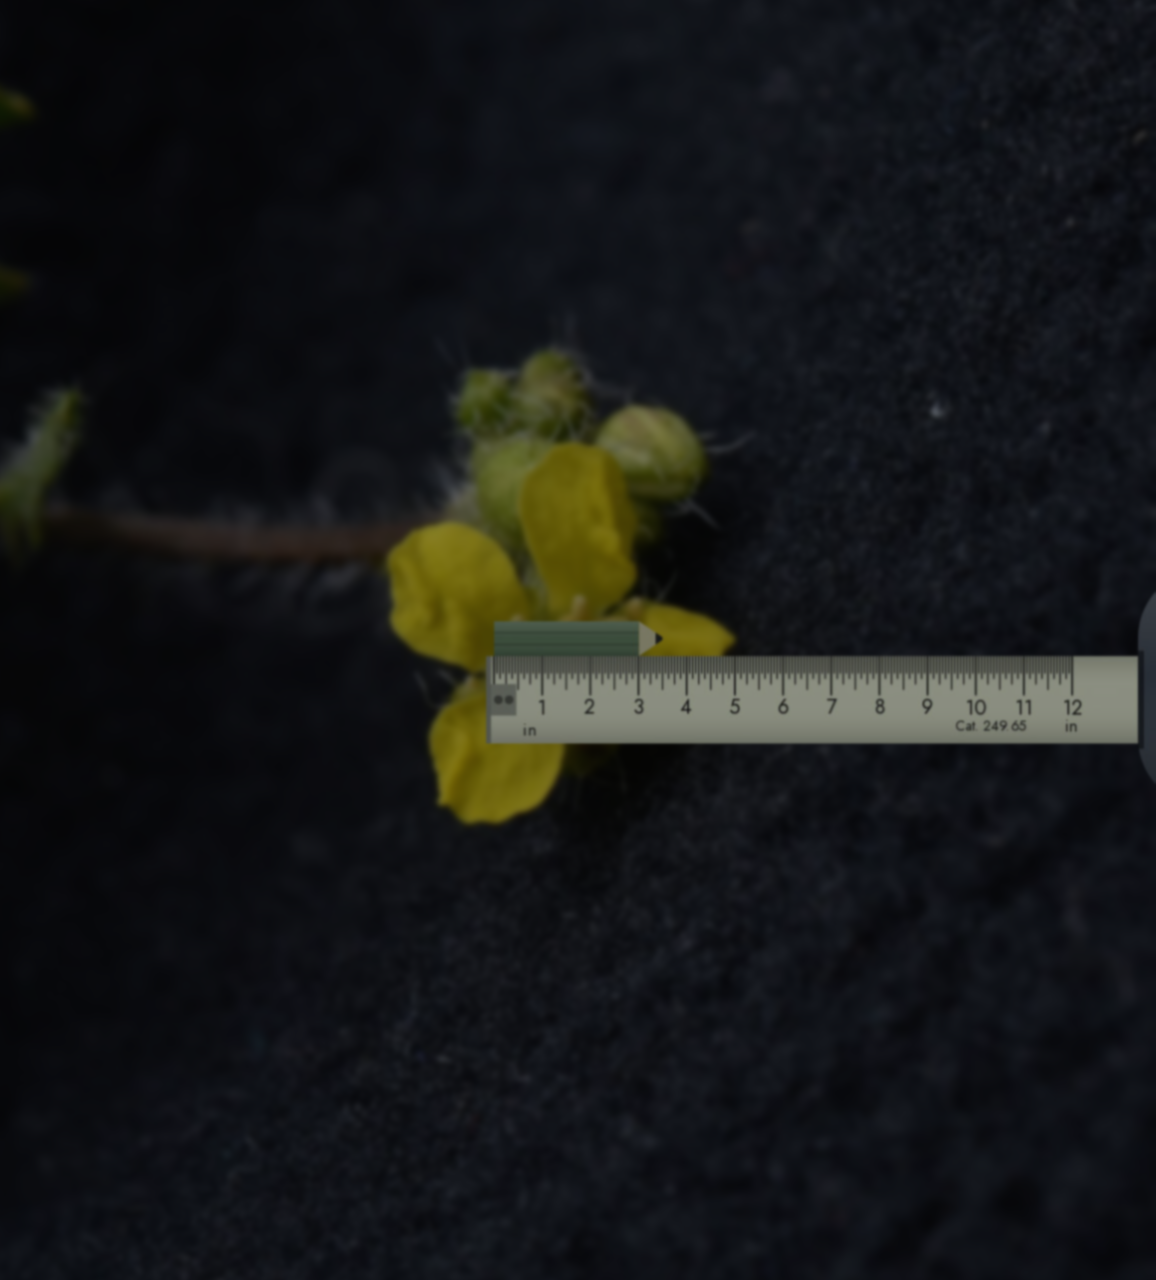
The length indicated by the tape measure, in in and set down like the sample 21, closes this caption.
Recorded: 3.5
